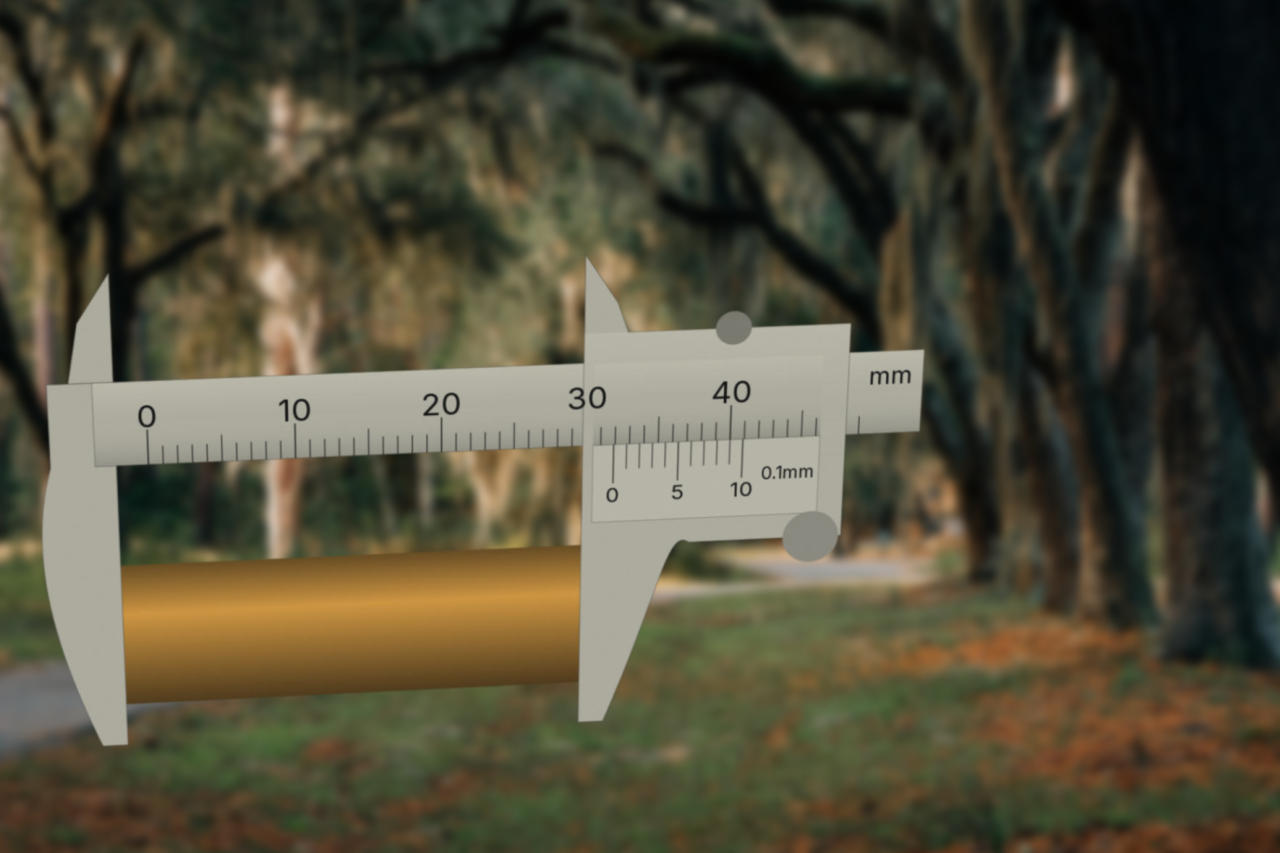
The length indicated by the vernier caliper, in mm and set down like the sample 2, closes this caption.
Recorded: 31.9
